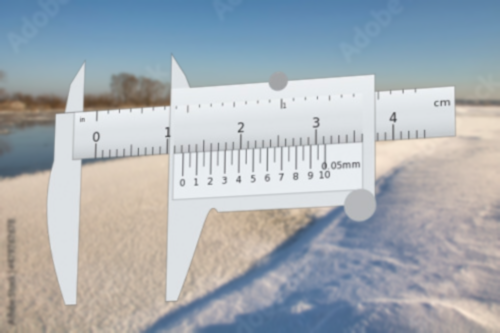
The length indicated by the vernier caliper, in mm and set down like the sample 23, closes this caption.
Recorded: 12.2
